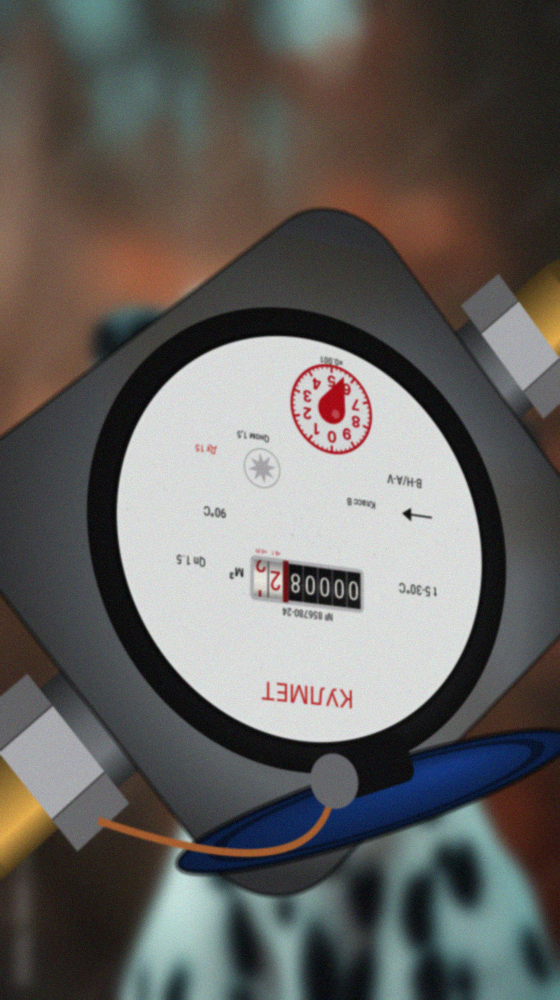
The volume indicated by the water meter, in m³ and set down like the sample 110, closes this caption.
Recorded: 8.215
